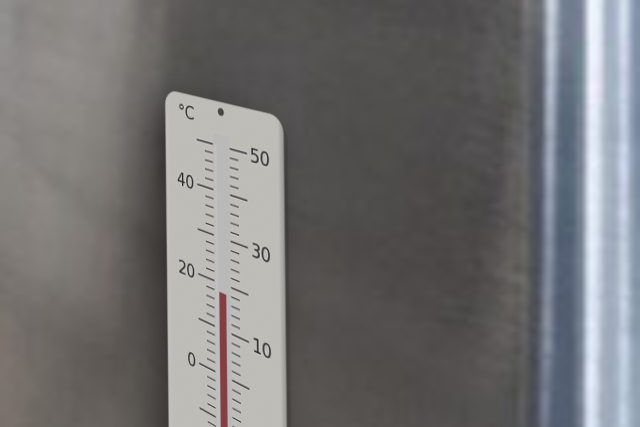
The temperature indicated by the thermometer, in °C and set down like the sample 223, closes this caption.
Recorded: 18
